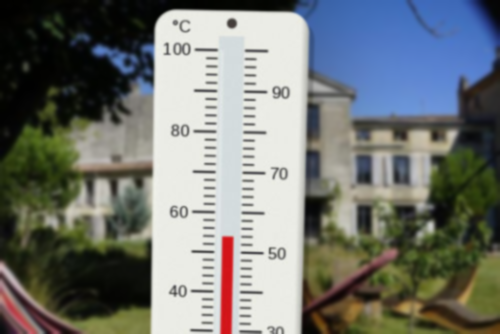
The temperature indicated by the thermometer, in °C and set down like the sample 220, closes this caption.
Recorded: 54
